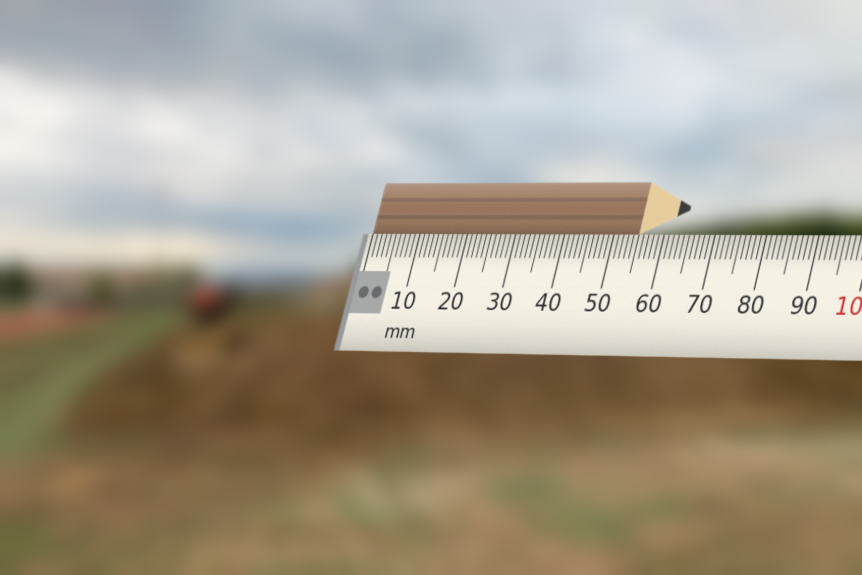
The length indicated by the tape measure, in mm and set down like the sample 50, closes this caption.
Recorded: 64
